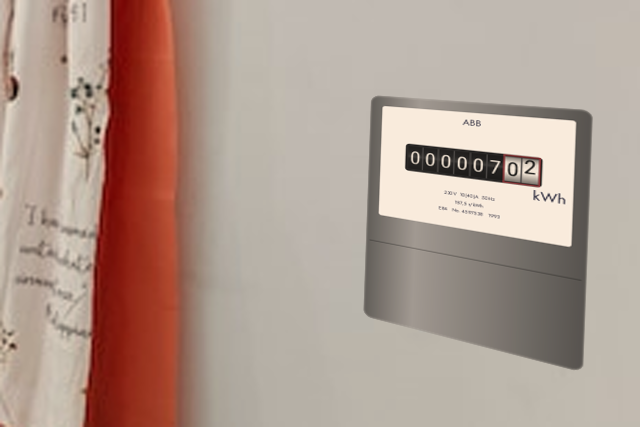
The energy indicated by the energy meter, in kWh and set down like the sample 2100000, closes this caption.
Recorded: 7.02
